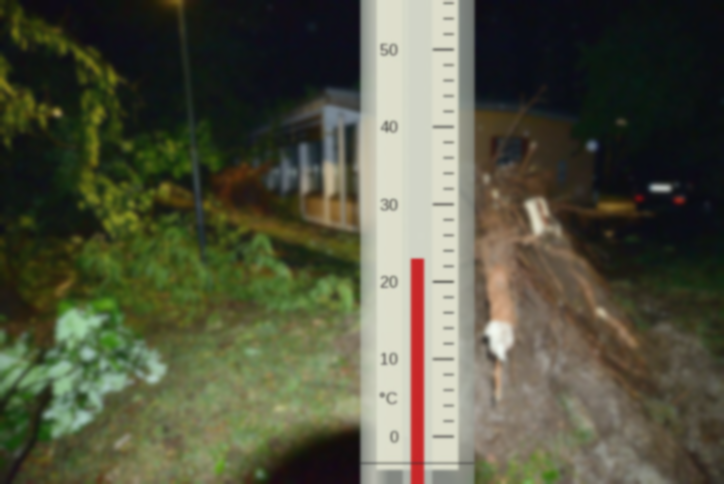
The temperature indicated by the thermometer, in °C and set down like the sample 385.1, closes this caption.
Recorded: 23
